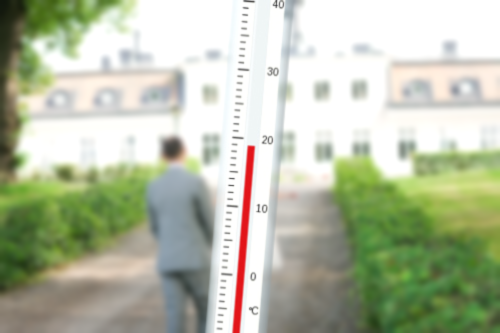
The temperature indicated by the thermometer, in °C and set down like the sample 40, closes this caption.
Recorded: 19
